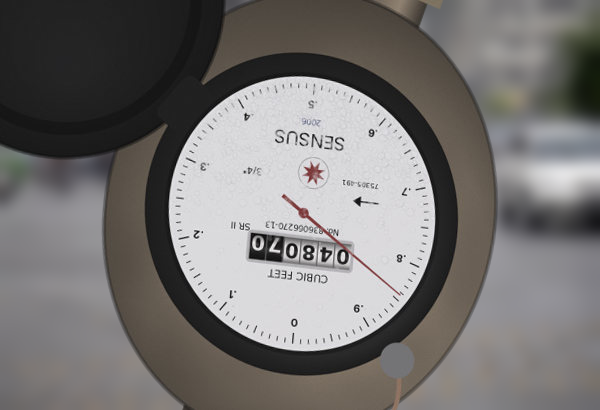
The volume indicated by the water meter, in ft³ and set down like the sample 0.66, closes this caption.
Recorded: 48069.84
